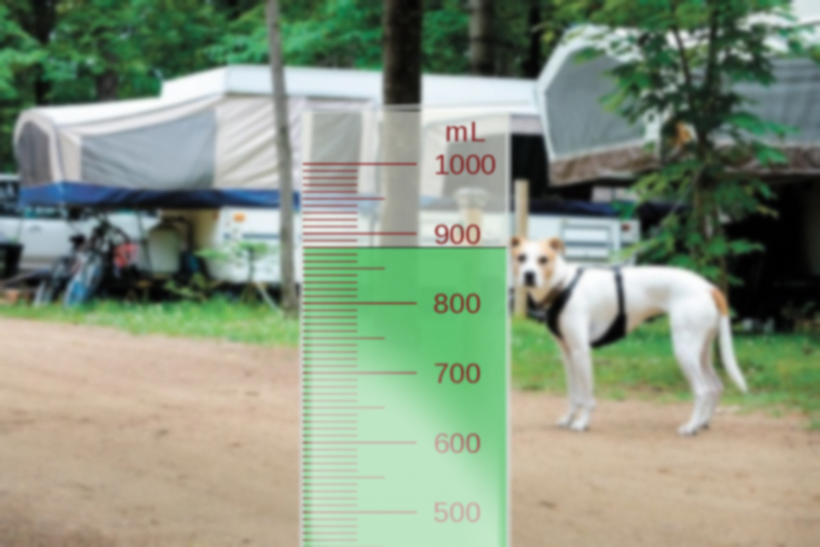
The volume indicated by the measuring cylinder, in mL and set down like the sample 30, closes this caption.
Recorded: 880
